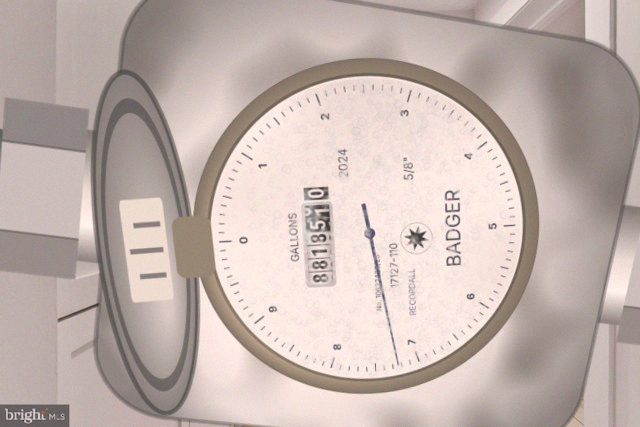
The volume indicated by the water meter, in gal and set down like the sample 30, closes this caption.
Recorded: 8818507.2
